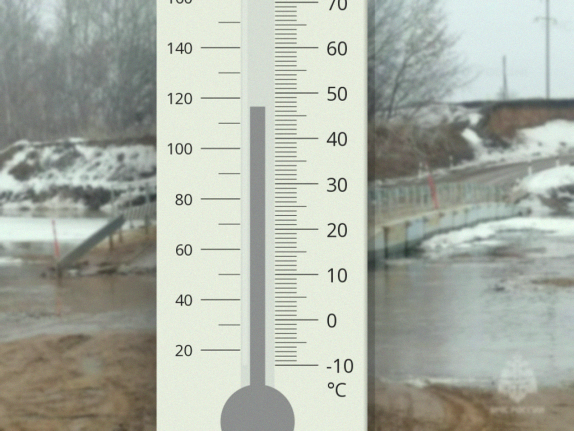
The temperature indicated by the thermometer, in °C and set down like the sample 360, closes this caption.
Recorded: 47
